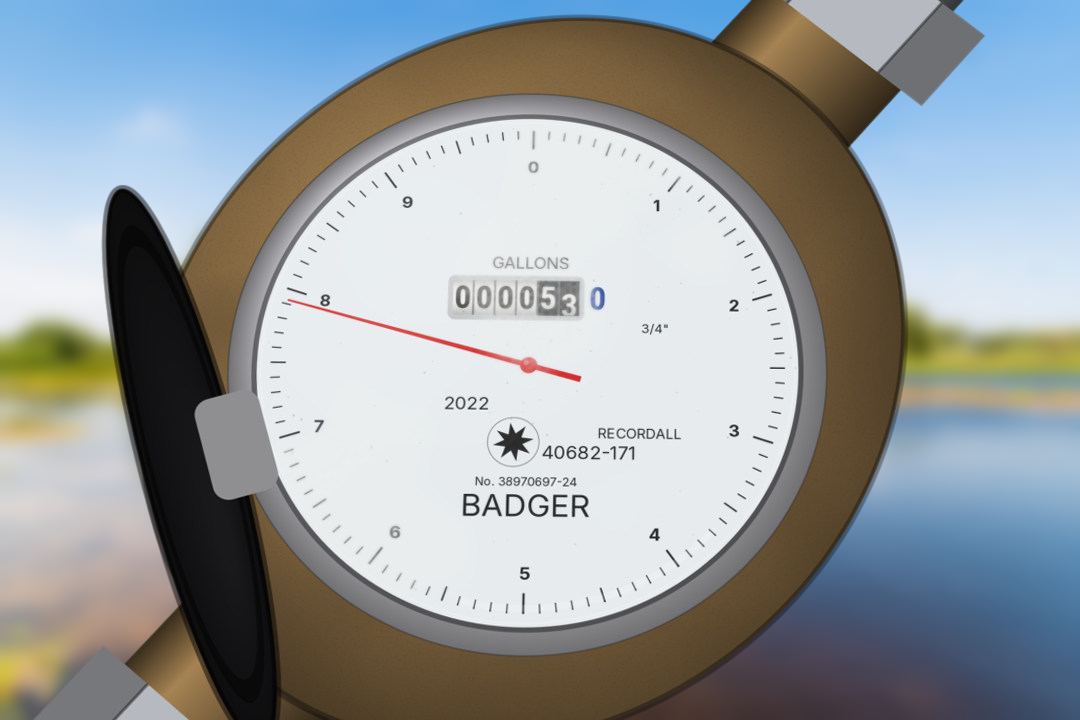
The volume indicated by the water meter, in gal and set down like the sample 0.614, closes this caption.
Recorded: 527.9
